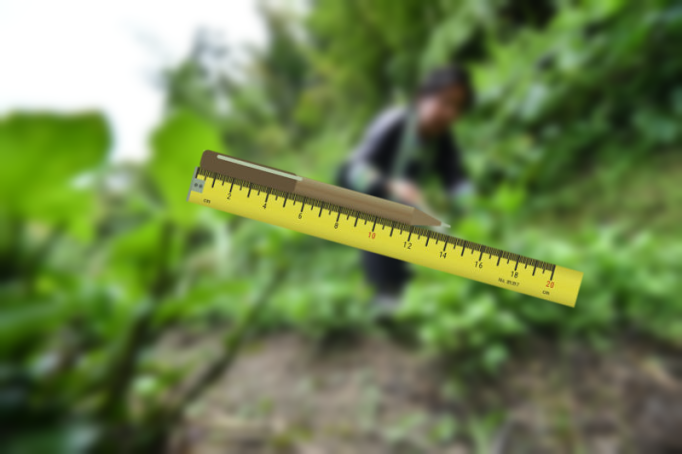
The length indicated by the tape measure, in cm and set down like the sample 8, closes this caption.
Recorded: 14
